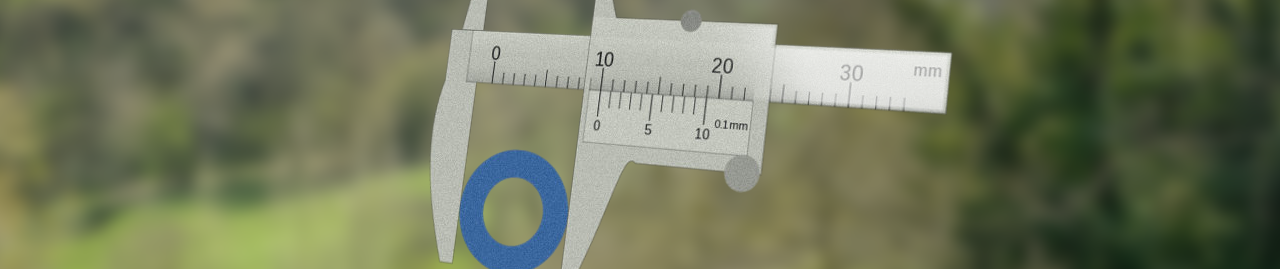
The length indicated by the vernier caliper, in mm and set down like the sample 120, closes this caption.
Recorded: 10.0
